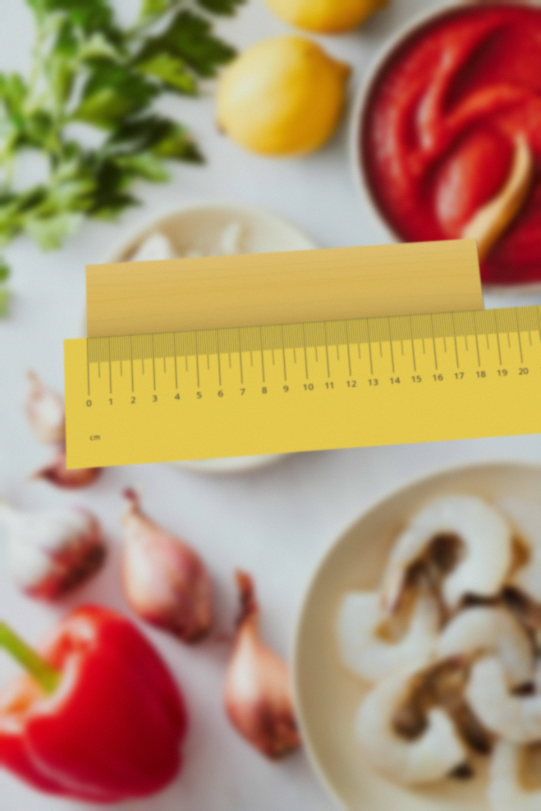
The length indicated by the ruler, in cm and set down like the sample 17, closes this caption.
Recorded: 18.5
